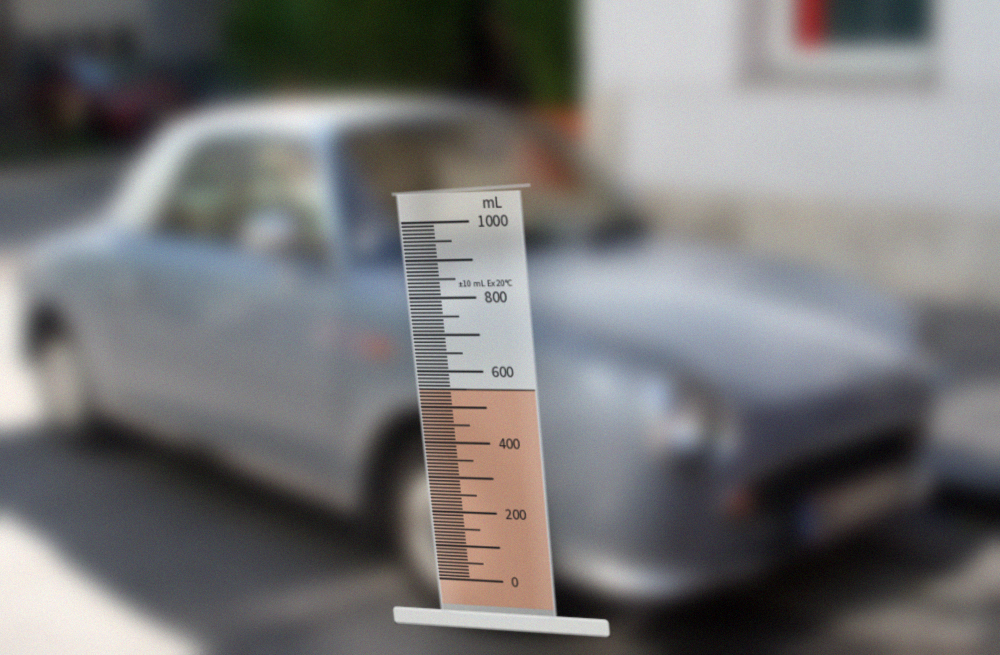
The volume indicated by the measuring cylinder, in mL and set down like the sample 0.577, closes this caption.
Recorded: 550
